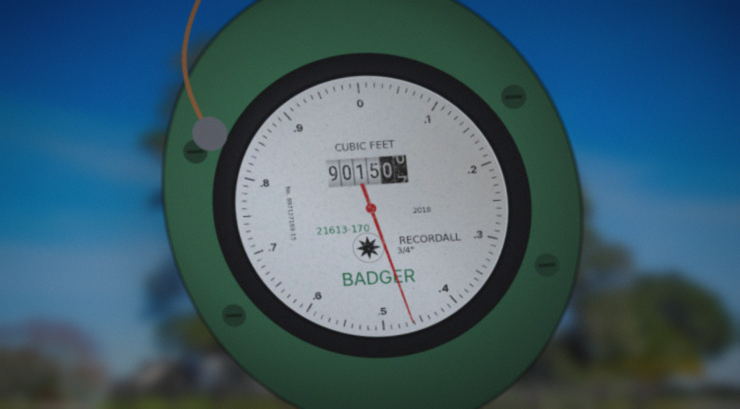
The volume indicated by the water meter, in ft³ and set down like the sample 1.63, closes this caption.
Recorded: 901506.46
